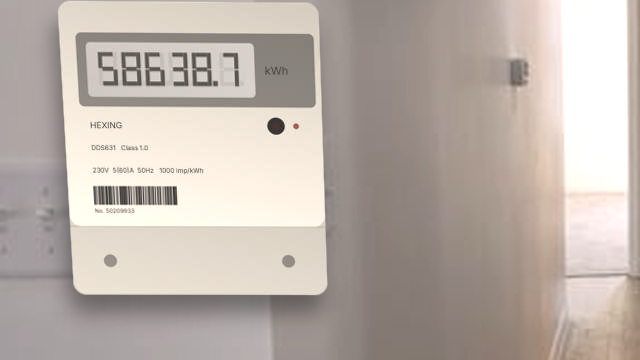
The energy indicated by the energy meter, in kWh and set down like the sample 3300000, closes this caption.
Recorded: 58638.7
